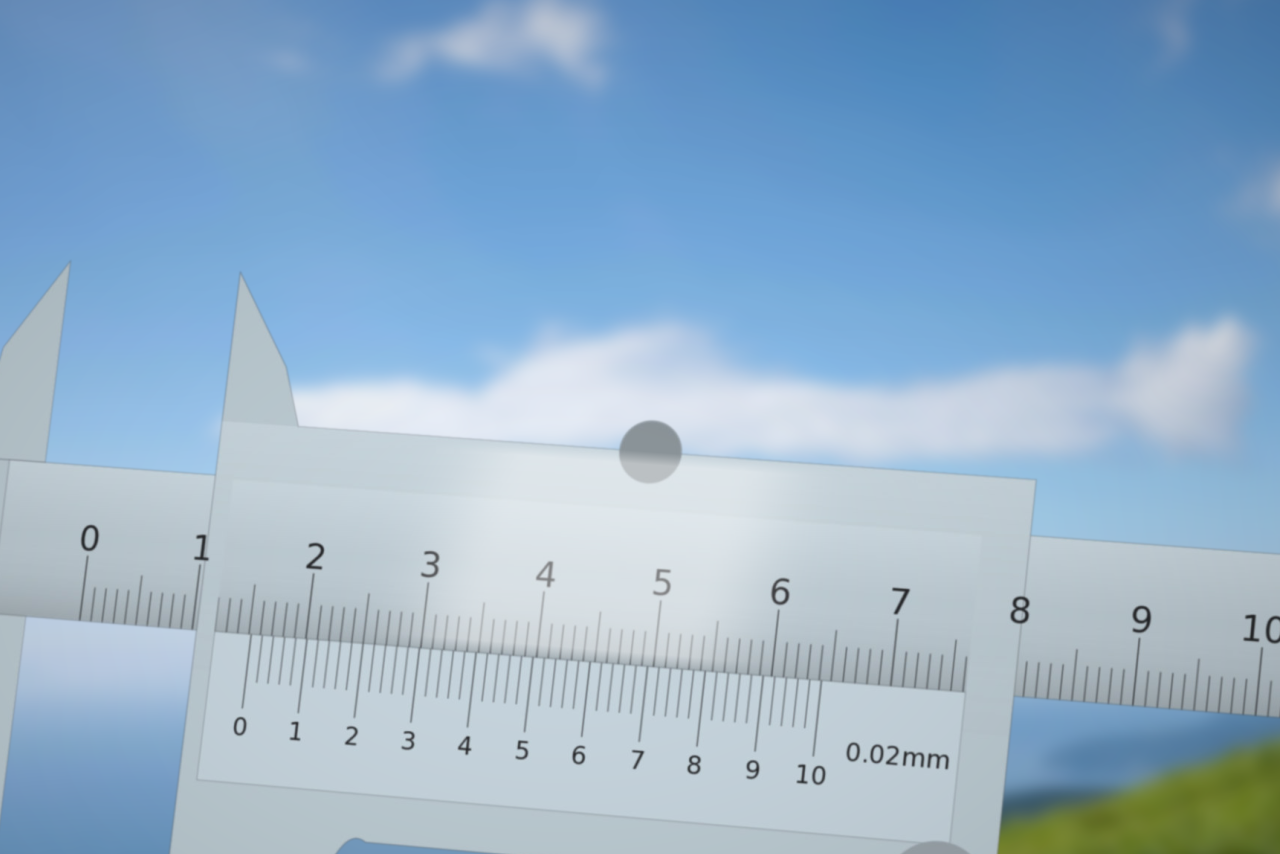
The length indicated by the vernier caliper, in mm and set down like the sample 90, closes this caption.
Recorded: 15.2
